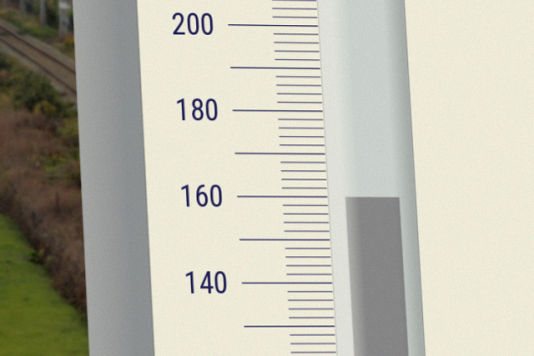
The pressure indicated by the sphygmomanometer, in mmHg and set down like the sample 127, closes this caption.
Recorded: 160
